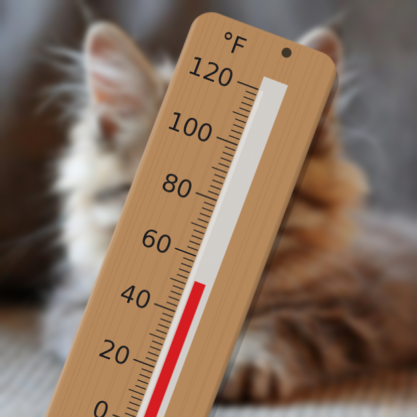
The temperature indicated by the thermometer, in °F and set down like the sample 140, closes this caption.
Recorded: 52
